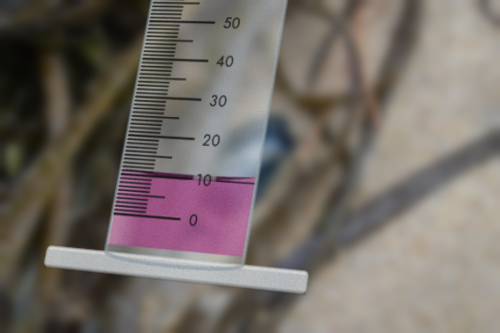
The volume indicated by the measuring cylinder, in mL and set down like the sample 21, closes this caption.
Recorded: 10
